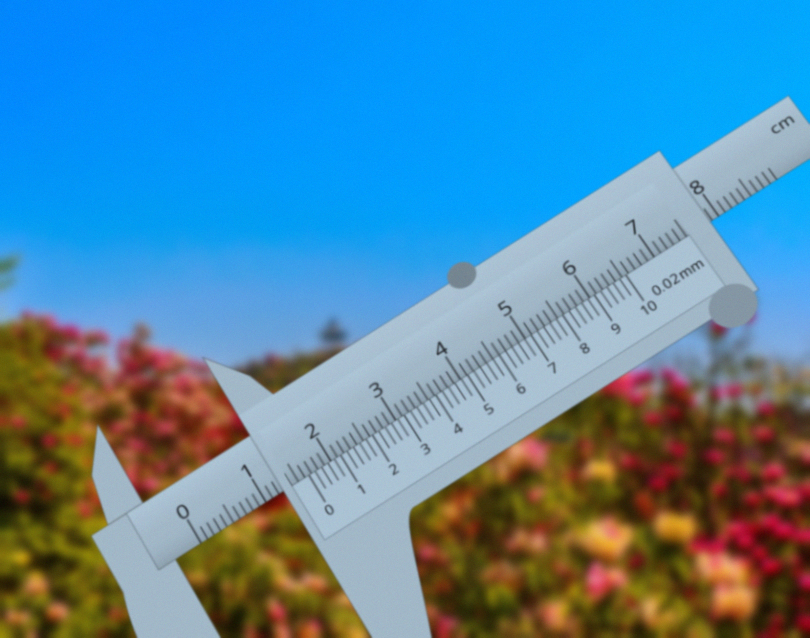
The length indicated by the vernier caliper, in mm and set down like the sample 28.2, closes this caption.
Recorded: 16.6
